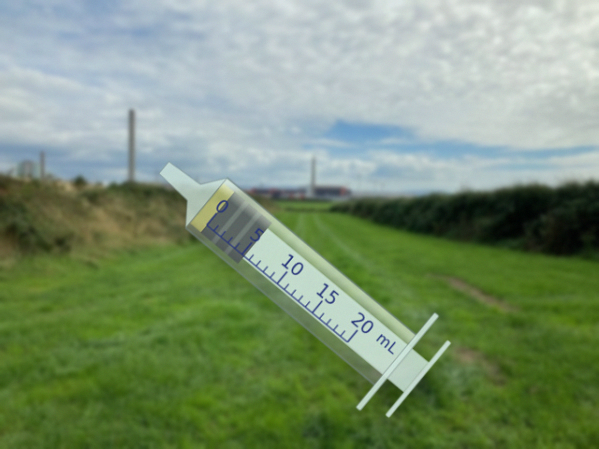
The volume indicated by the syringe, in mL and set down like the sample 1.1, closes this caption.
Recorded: 0
